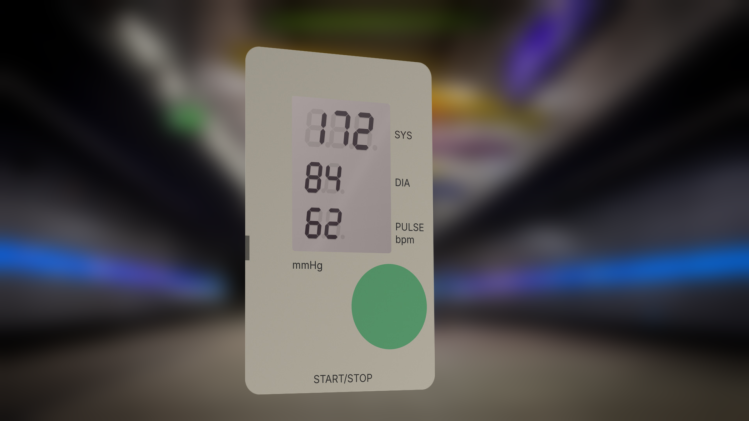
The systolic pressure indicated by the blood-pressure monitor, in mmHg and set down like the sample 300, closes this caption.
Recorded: 172
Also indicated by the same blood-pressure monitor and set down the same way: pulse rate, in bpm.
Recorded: 62
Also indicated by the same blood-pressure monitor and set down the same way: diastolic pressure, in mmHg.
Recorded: 84
